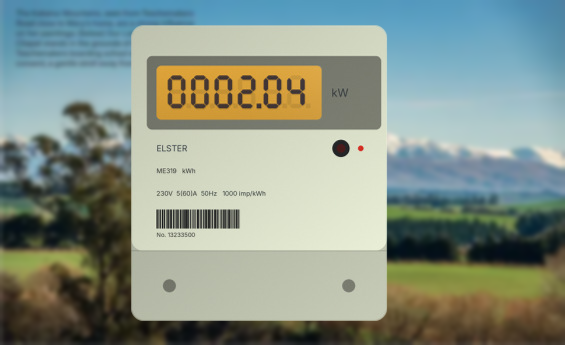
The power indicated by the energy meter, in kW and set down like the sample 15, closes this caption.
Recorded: 2.04
